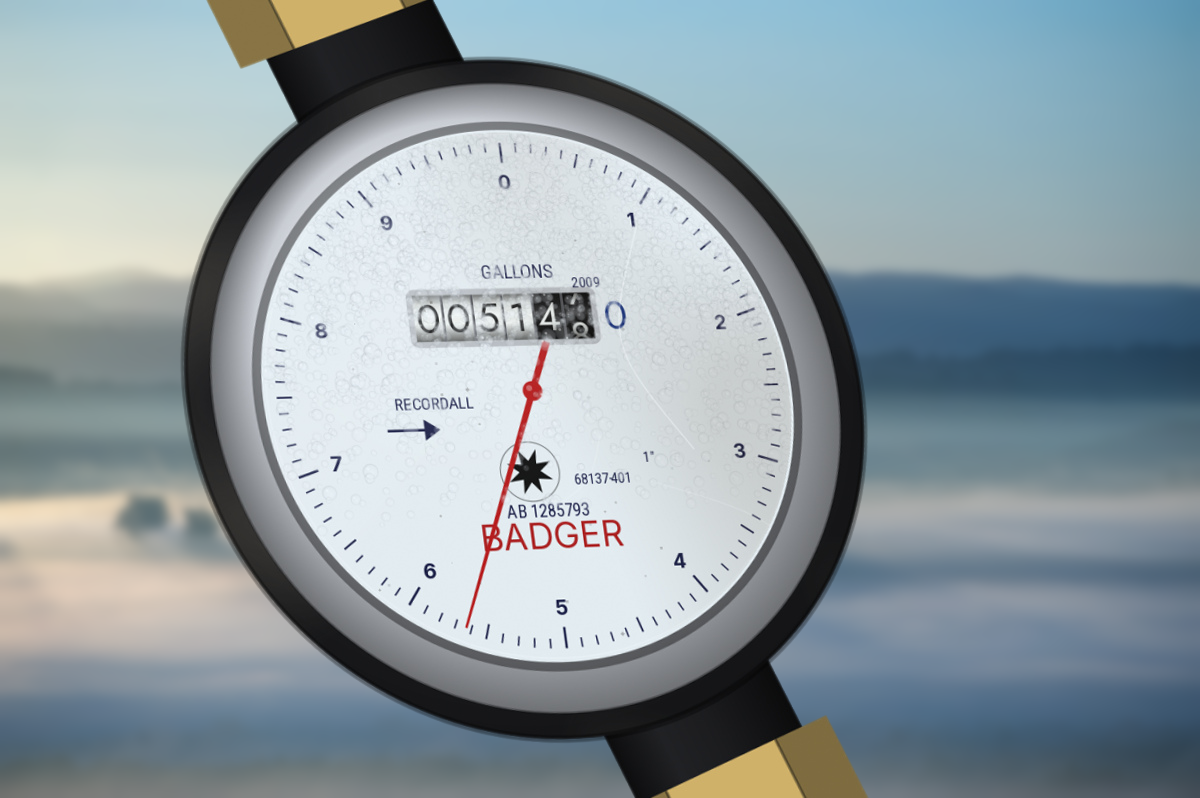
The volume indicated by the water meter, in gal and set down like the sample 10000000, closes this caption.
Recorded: 51475.6
